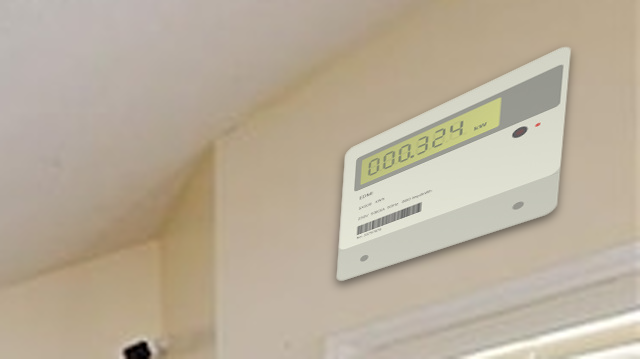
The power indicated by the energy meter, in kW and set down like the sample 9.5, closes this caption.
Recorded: 0.324
